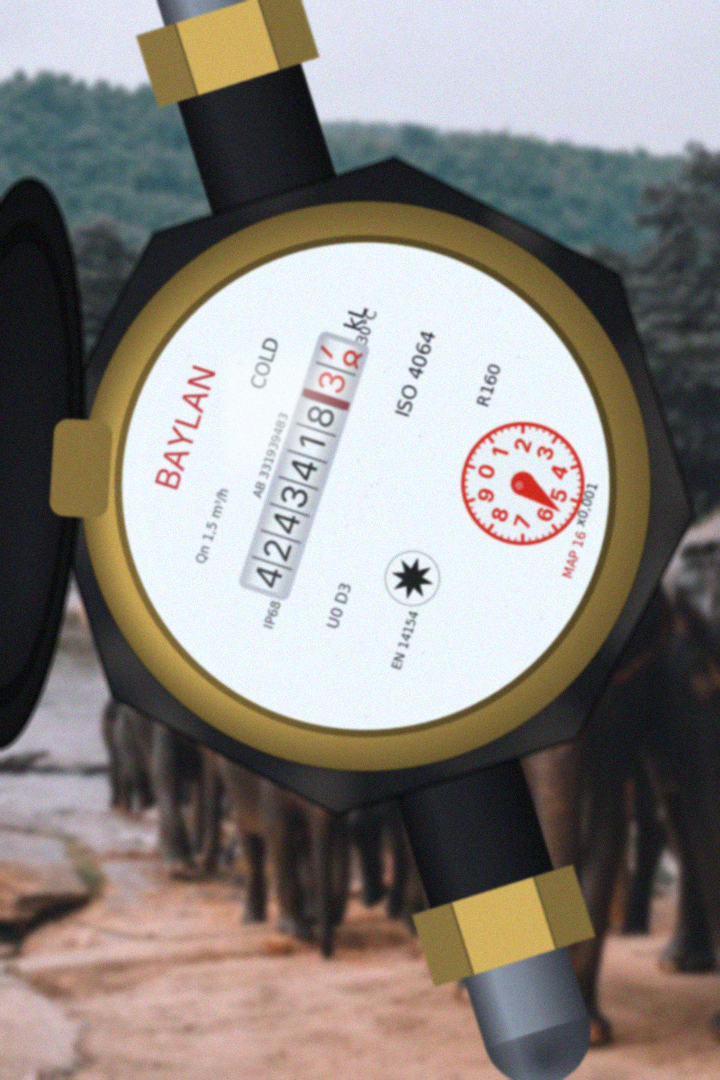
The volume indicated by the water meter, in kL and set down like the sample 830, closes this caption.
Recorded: 4243418.375
